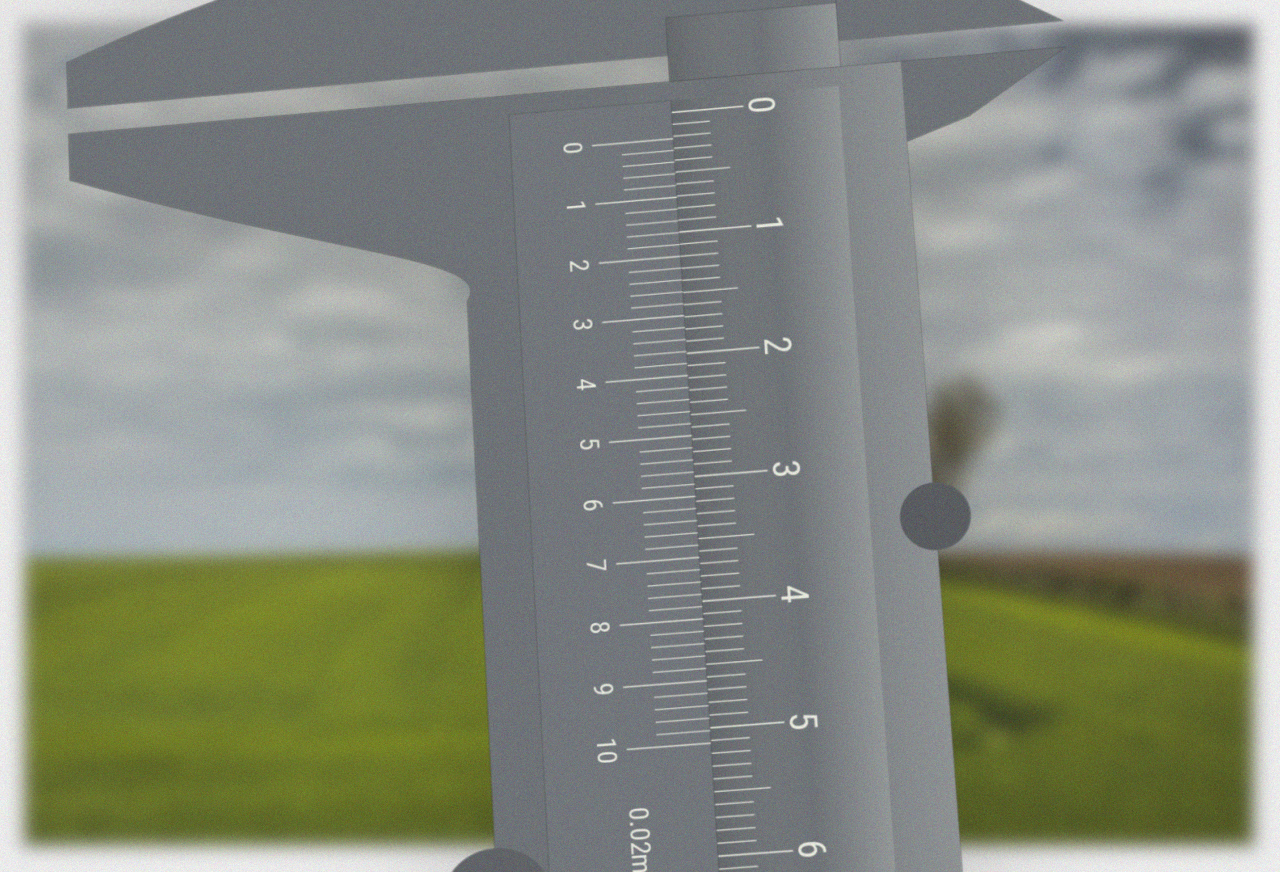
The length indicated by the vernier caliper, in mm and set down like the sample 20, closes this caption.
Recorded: 2.2
